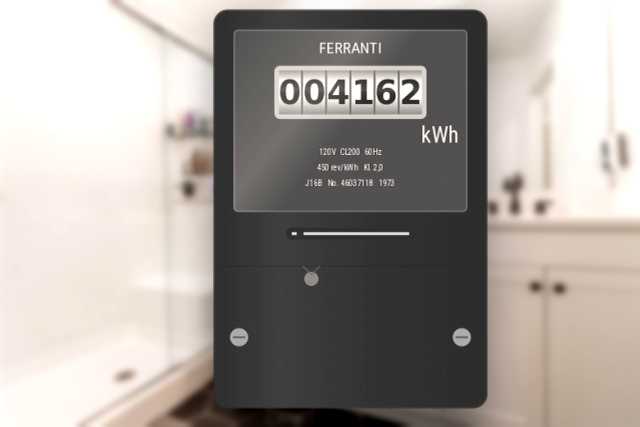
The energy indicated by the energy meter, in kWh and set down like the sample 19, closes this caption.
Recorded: 4162
